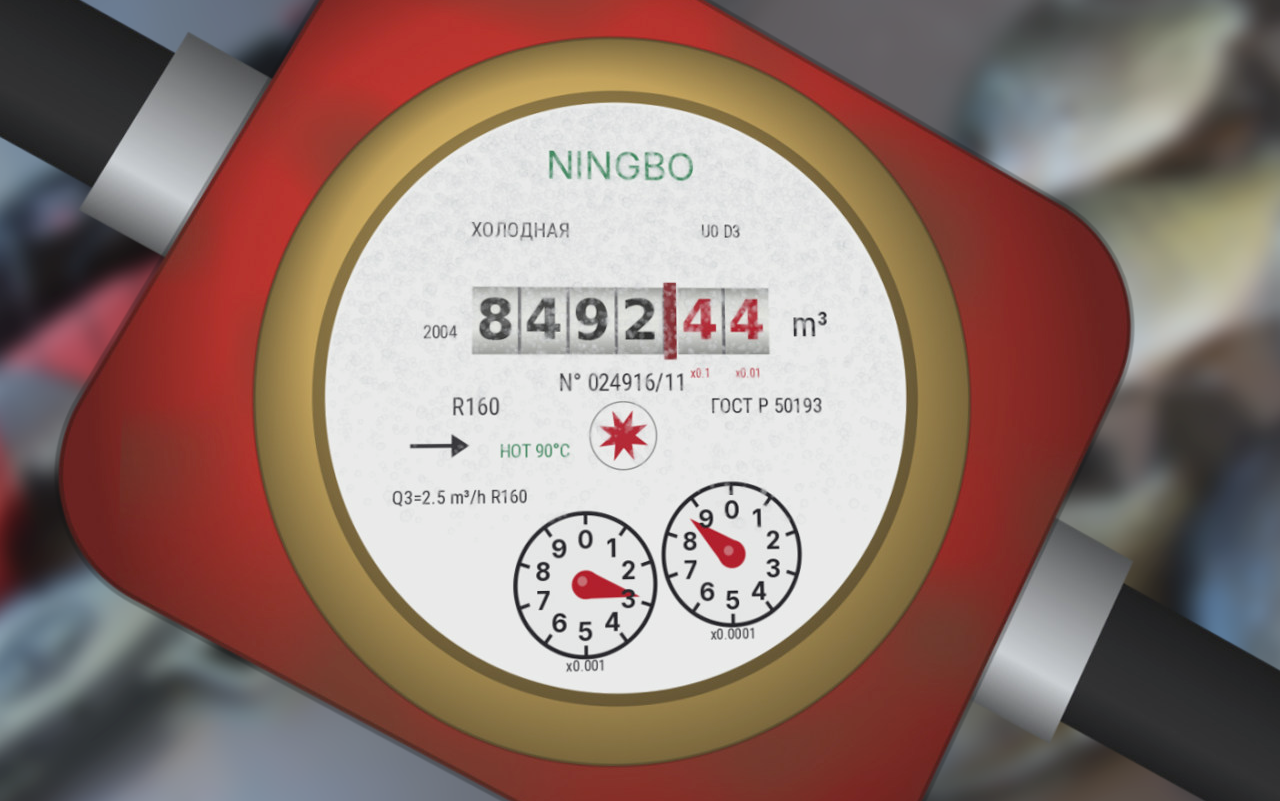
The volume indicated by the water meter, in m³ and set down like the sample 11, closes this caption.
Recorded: 8492.4428
